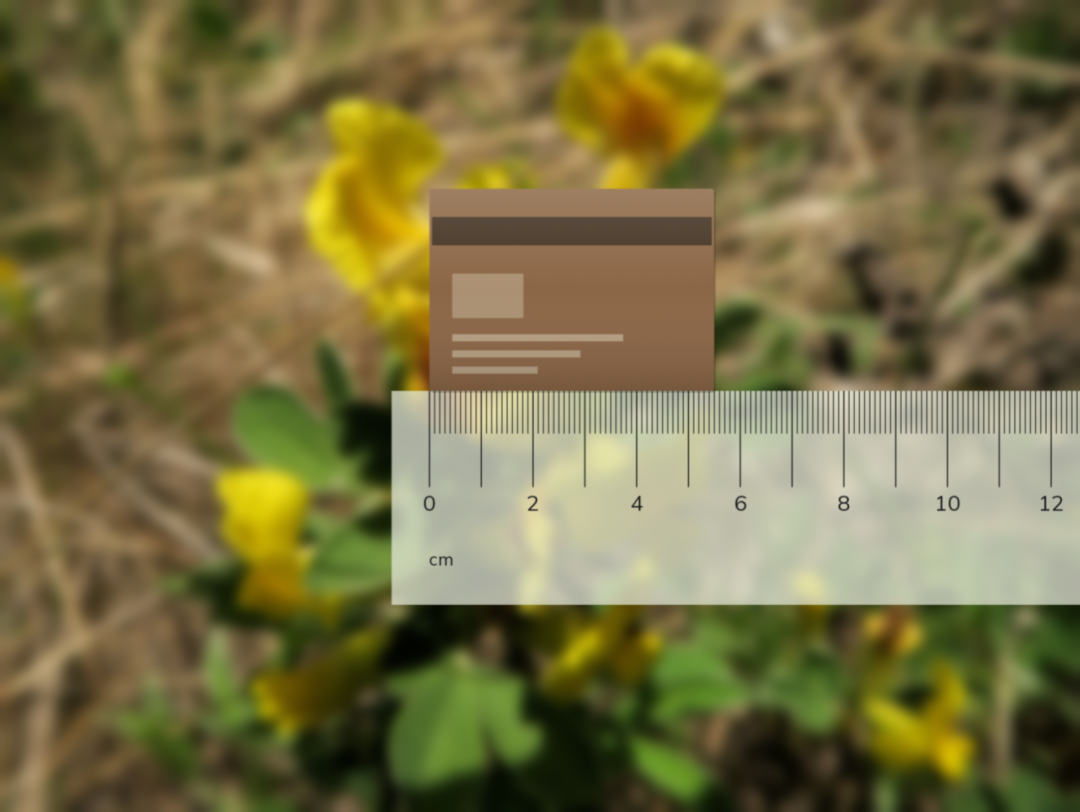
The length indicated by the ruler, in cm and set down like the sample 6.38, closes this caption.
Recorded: 5.5
